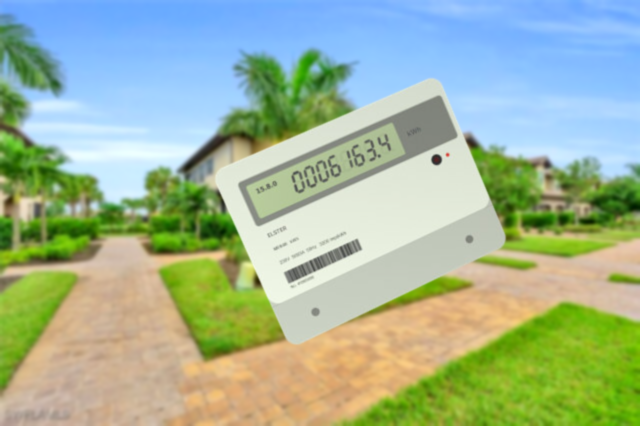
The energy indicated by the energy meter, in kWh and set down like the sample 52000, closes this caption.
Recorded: 6163.4
